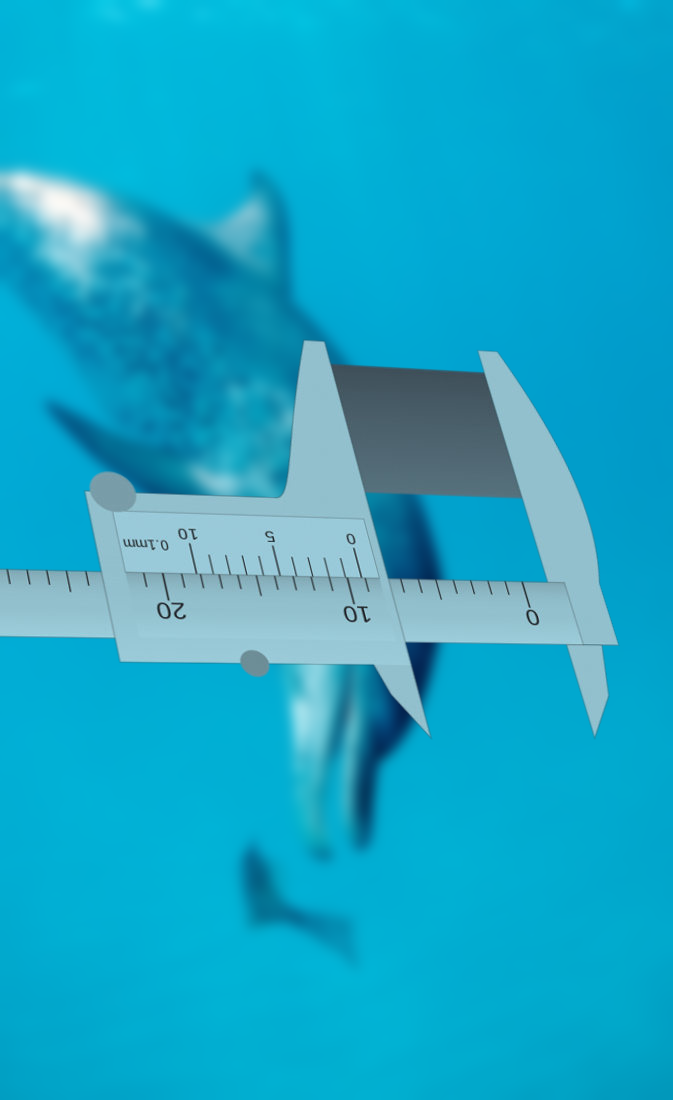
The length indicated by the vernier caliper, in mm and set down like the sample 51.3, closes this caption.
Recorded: 9.2
